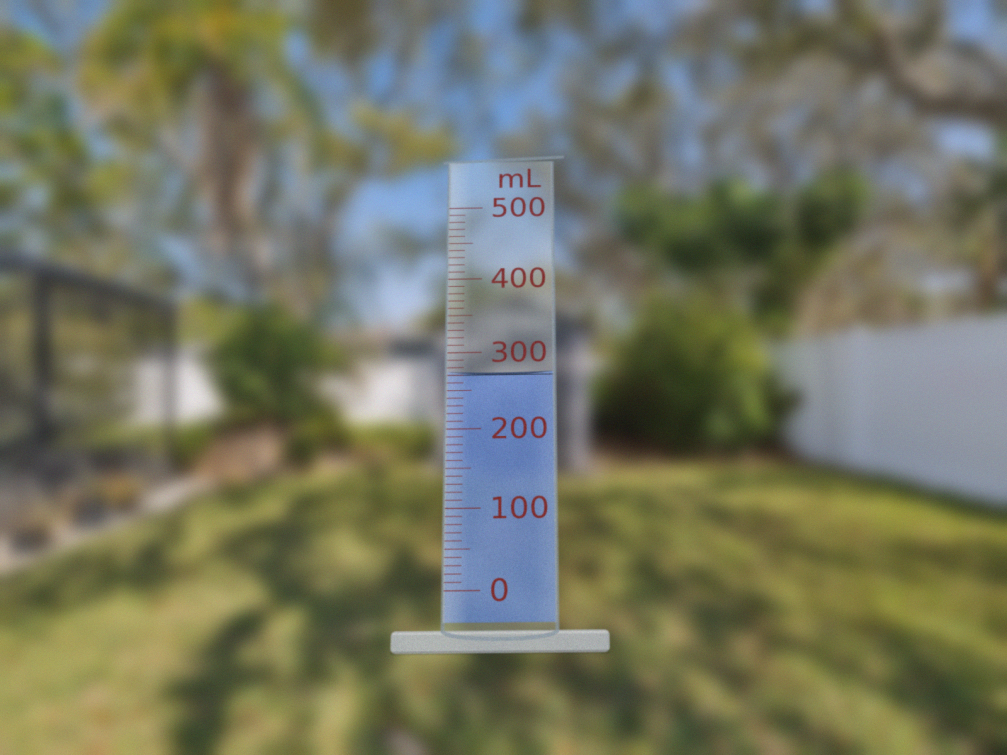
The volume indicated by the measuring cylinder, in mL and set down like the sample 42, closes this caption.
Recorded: 270
